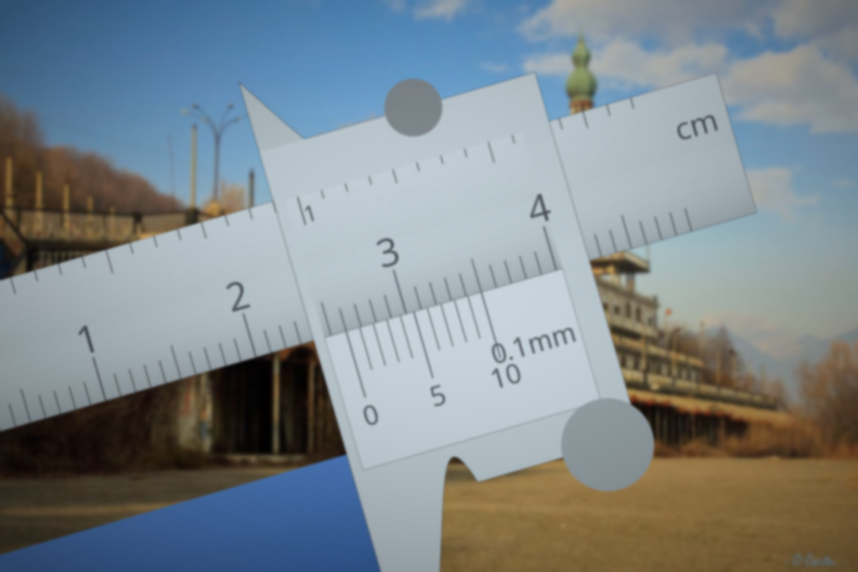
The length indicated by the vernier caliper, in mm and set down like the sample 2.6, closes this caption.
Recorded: 26.0
